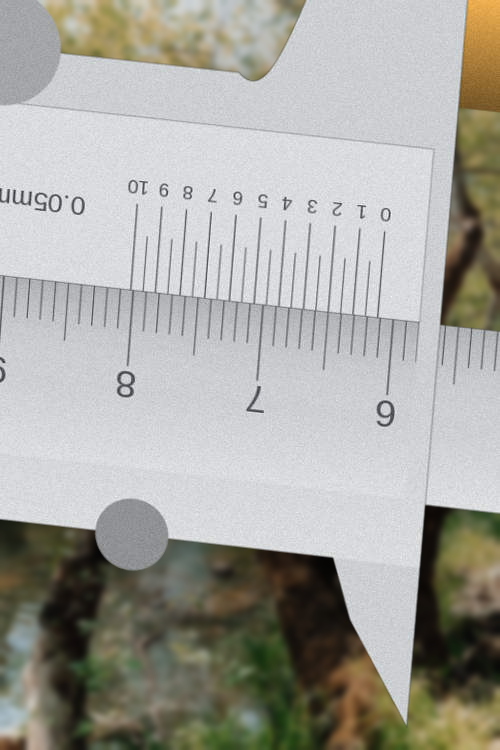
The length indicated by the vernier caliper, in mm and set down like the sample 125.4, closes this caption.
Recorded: 61.2
